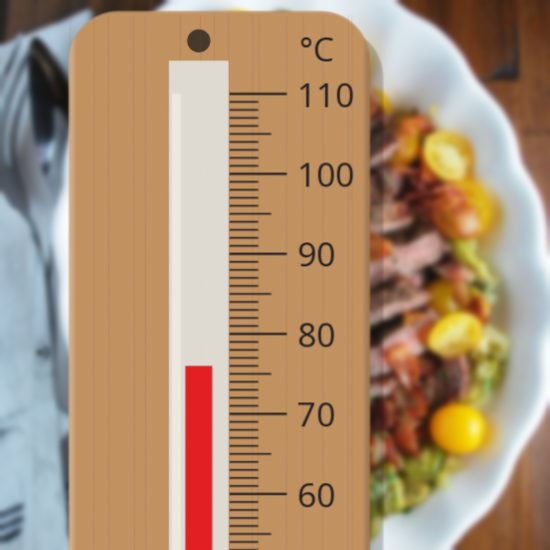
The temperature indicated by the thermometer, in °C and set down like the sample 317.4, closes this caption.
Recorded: 76
